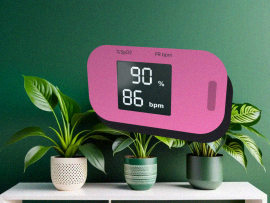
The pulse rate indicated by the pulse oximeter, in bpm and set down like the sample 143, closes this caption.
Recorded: 86
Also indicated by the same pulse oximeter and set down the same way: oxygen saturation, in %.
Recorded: 90
